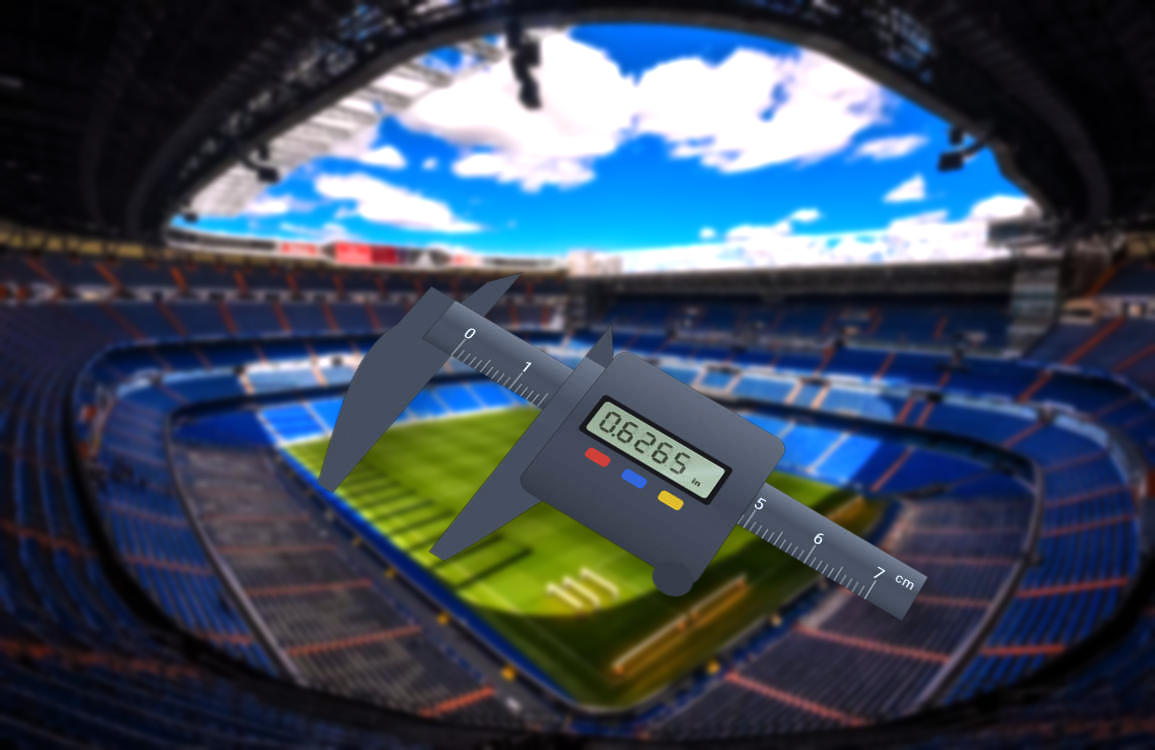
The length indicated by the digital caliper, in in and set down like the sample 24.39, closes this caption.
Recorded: 0.6265
